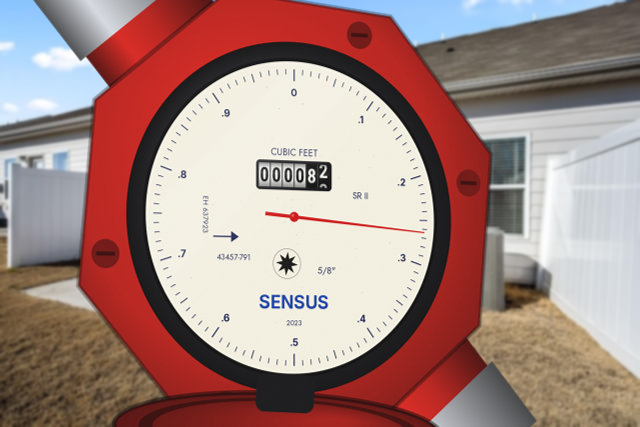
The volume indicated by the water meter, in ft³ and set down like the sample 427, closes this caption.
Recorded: 82.26
